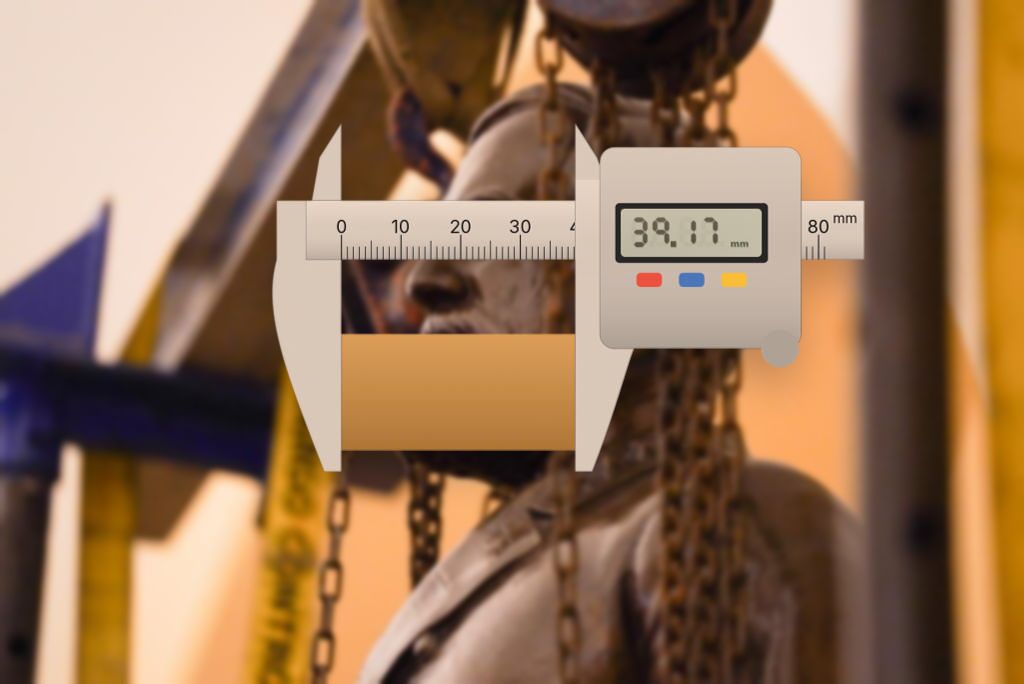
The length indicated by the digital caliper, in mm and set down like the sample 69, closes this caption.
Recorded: 39.17
